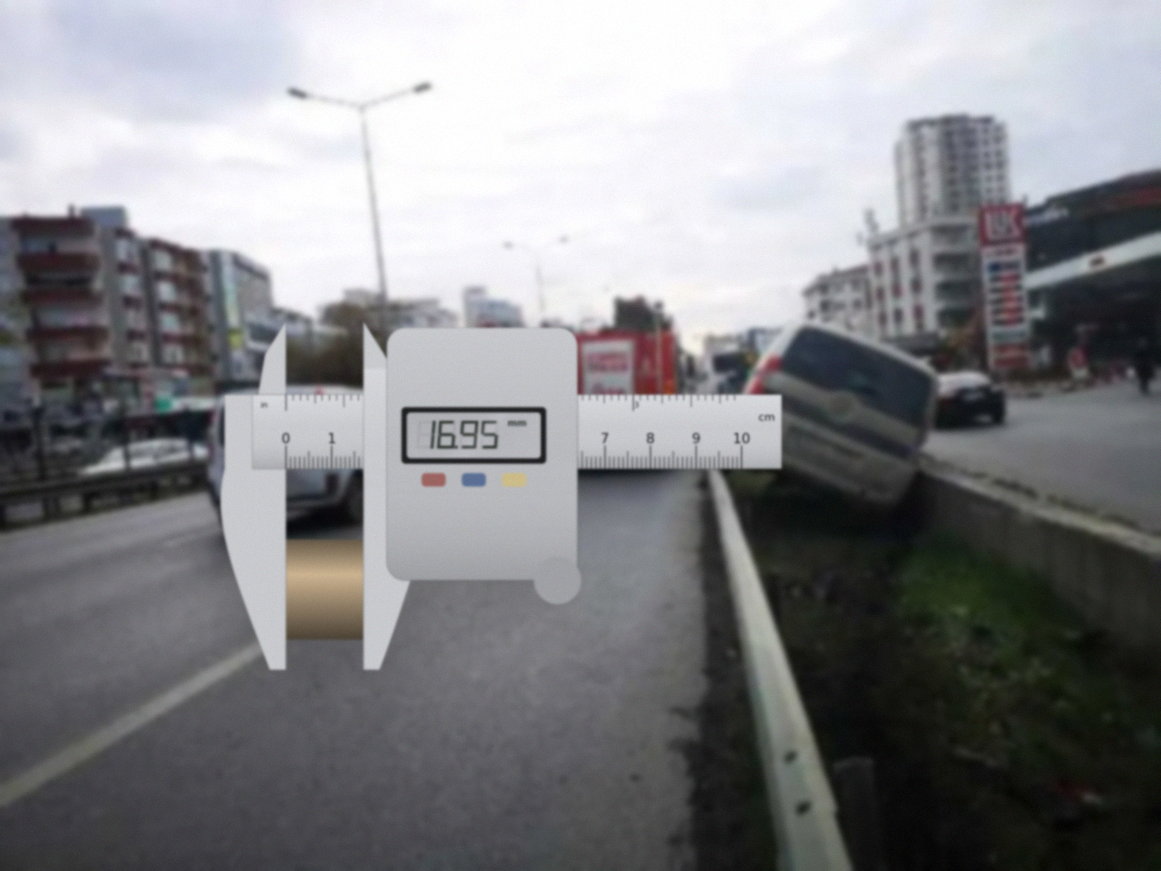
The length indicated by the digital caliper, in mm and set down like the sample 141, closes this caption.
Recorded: 16.95
